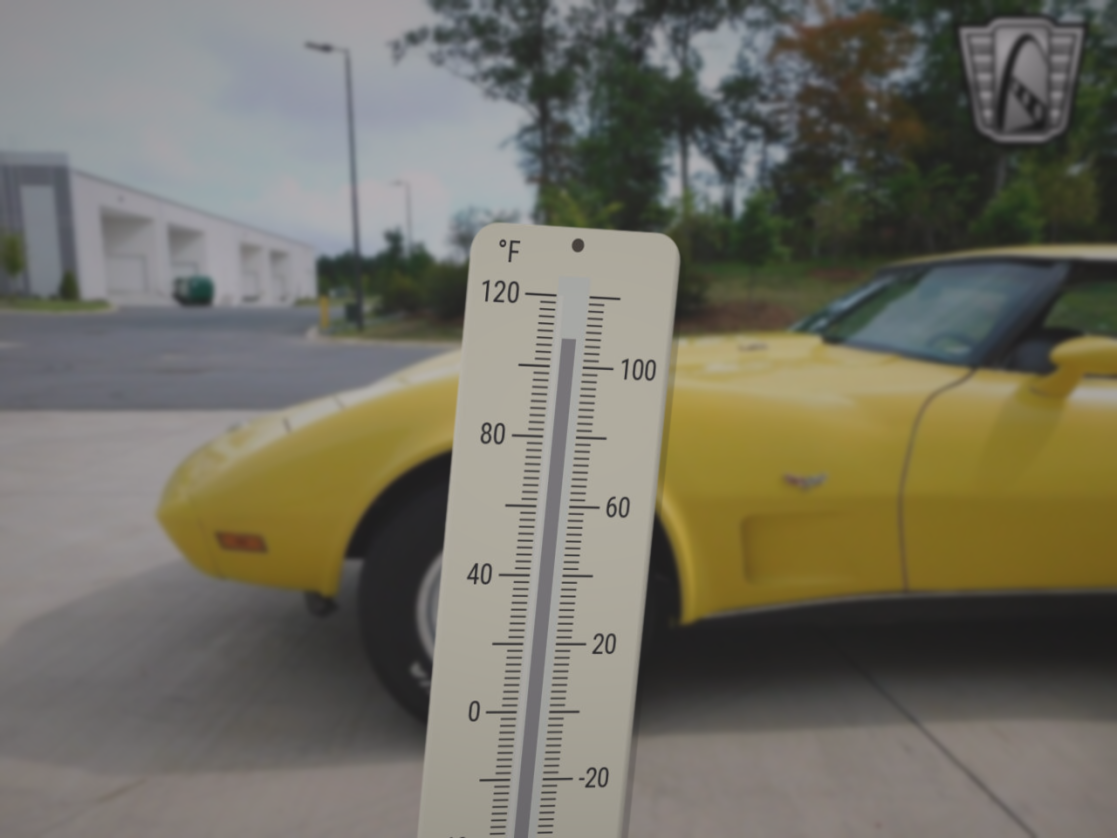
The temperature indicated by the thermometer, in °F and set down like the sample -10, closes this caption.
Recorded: 108
